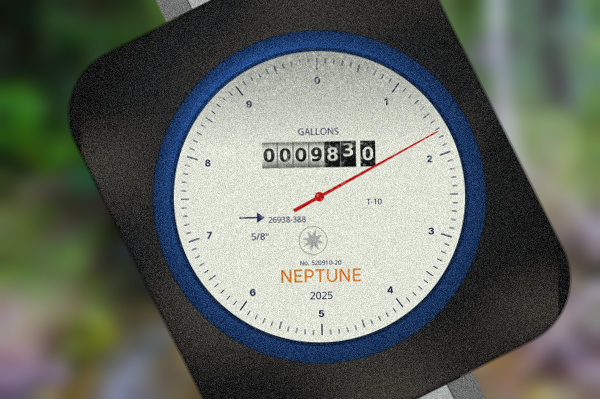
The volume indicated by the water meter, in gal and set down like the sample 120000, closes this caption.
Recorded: 9831.7
